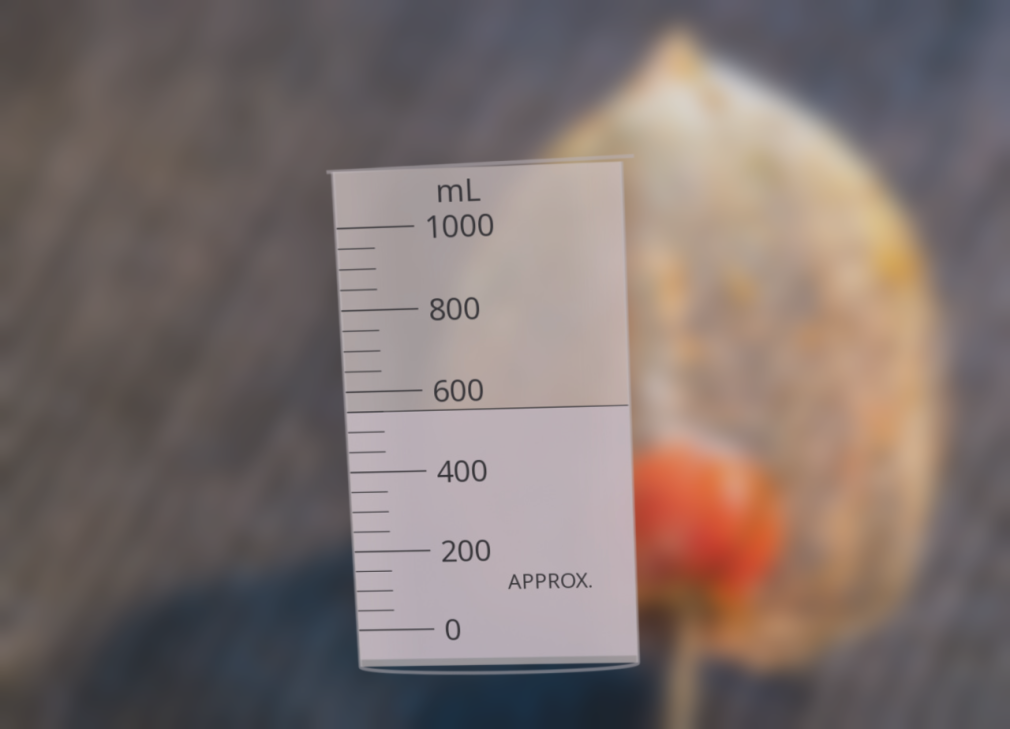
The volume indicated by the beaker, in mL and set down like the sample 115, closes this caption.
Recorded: 550
